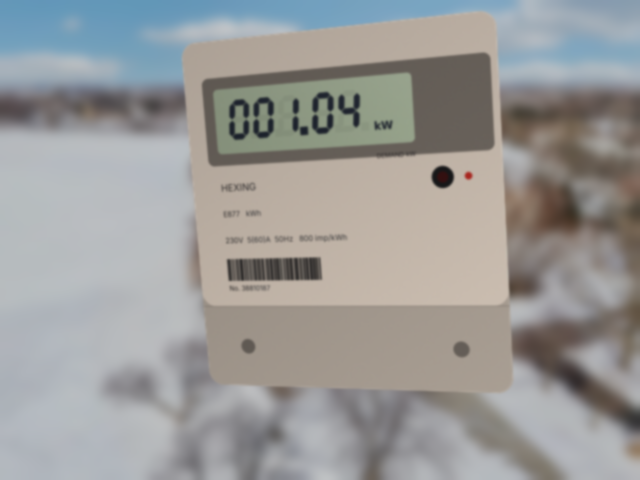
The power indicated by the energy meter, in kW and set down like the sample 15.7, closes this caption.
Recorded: 1.04
